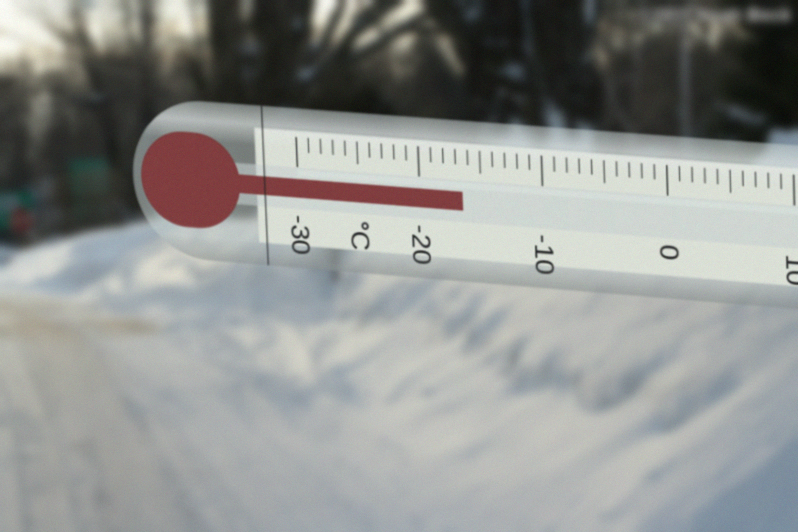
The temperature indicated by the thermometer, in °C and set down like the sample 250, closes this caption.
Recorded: -16.5
